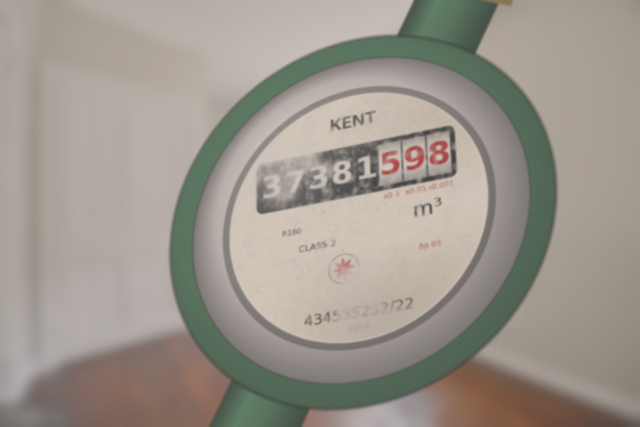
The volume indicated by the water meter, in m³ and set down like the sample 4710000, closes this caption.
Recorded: 37381.598
